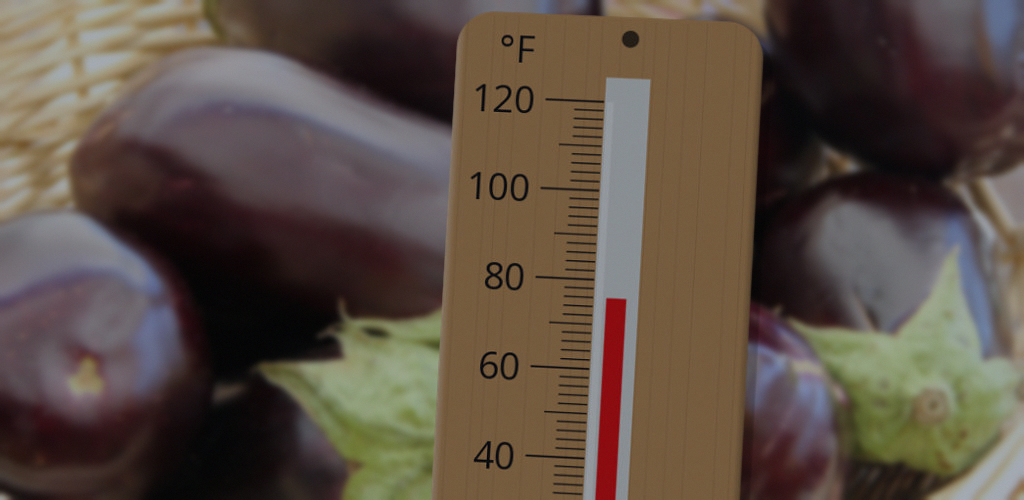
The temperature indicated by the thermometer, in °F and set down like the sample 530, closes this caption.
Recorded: 76
